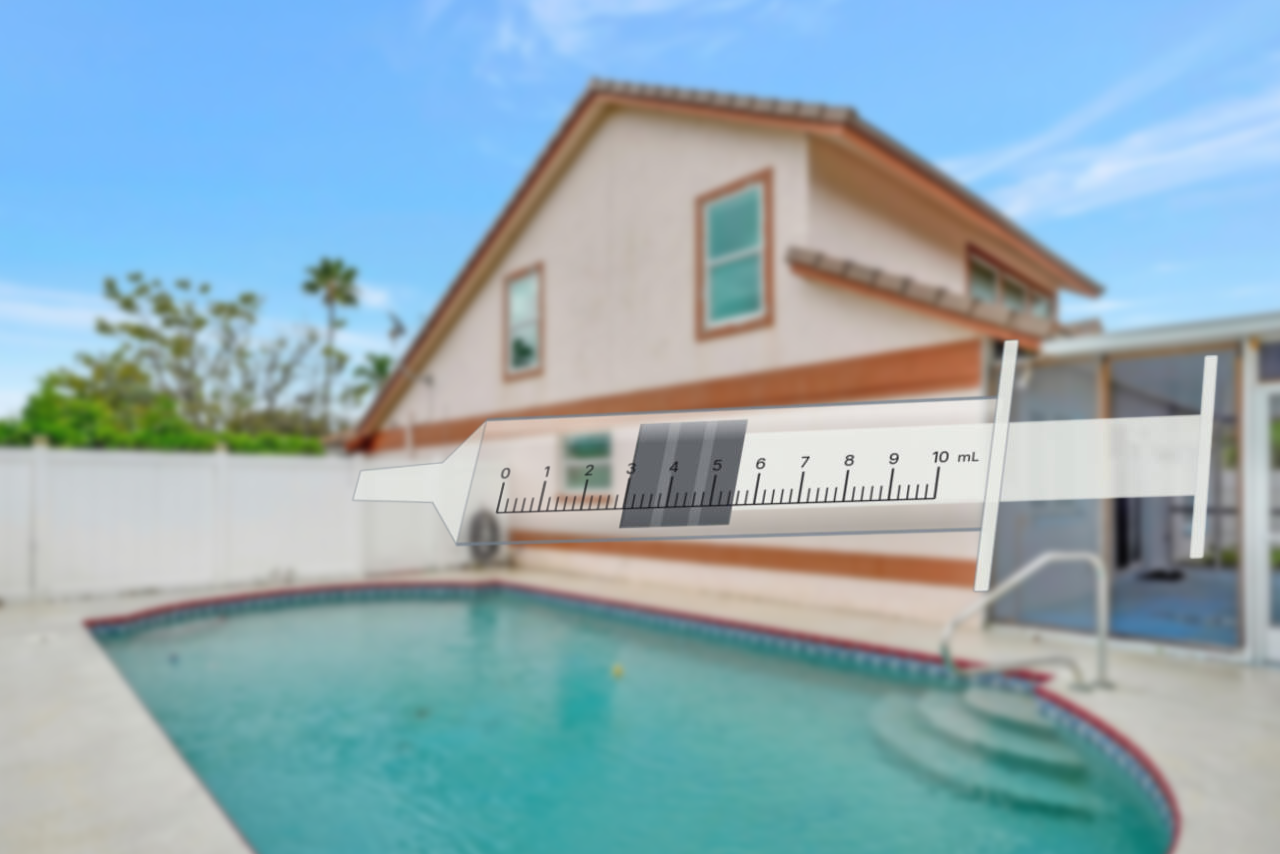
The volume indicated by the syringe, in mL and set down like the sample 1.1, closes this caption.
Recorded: 3
